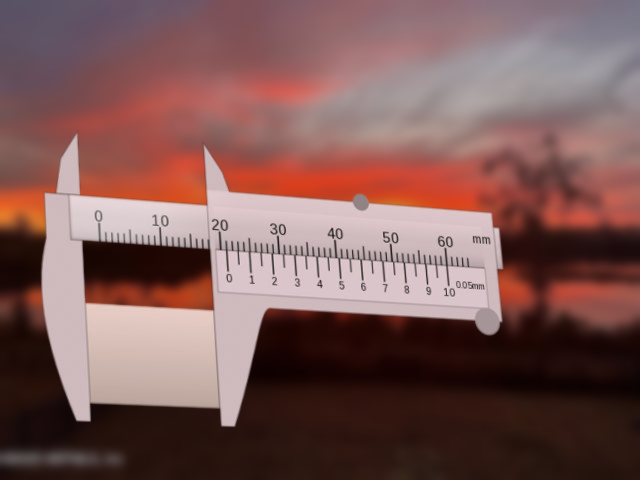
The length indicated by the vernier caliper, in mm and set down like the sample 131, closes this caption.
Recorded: 21.0
